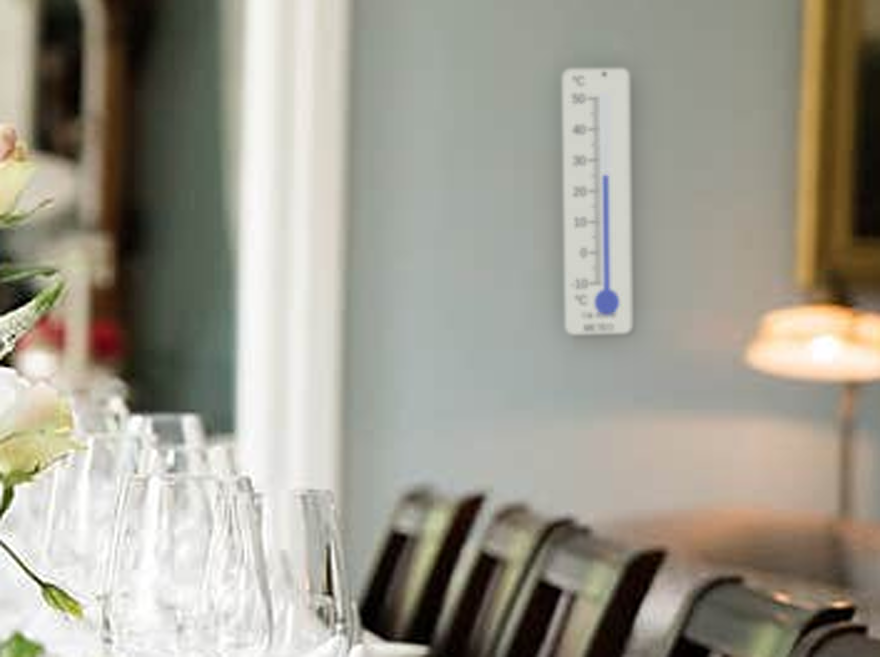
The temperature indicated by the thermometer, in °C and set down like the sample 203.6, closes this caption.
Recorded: 25
